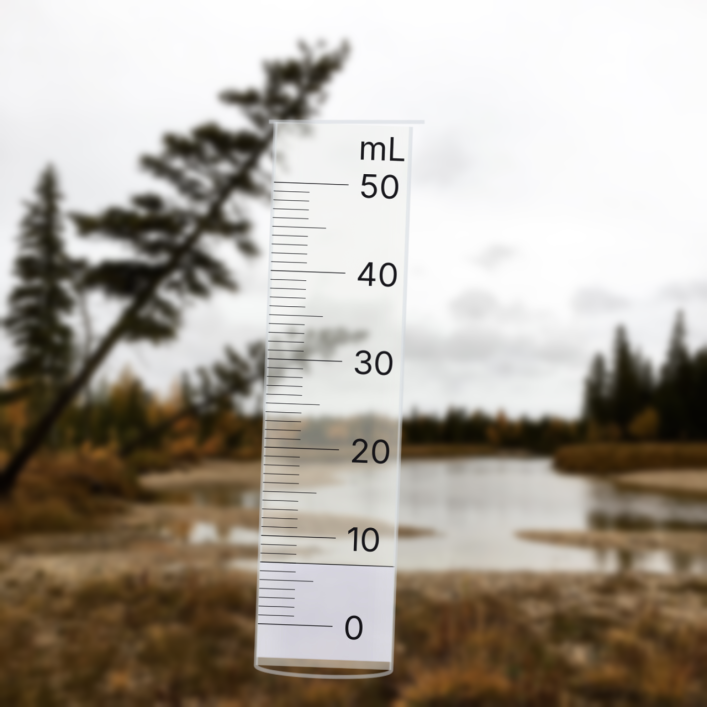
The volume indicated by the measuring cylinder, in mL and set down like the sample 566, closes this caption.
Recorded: 7
